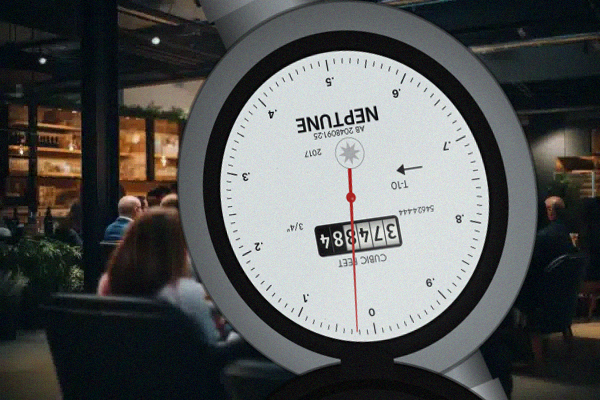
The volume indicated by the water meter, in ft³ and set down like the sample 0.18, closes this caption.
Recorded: 374884.02
